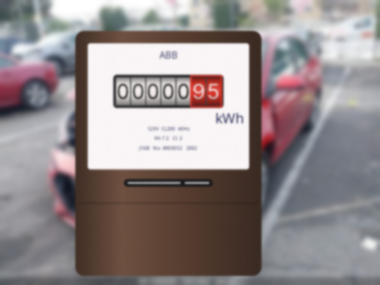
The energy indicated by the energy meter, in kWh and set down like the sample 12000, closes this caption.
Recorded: 0.95
